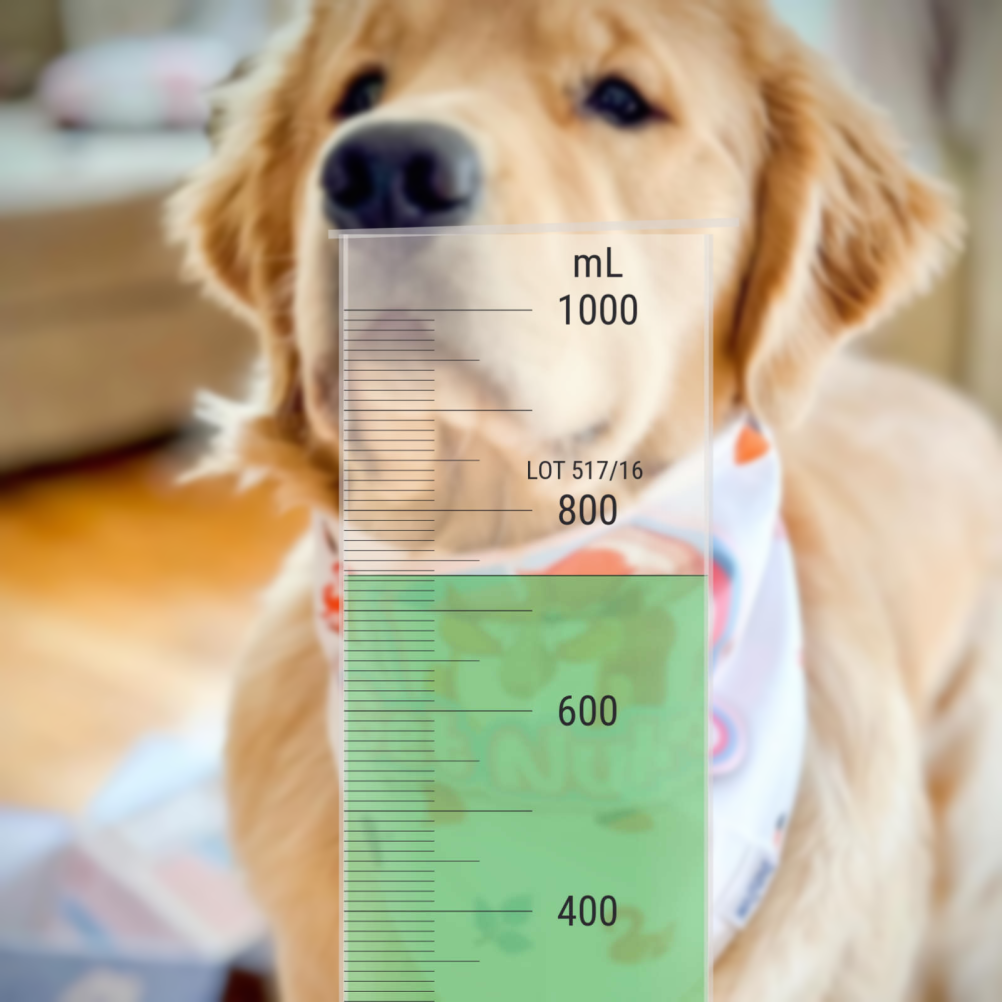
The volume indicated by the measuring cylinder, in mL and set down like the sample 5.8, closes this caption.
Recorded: 735
